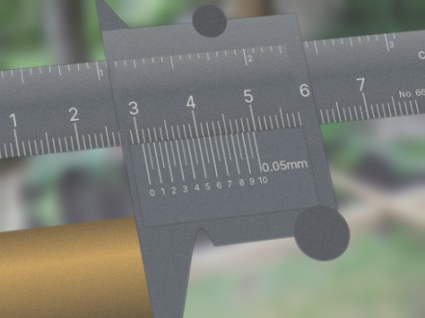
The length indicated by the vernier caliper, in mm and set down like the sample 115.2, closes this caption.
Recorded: 30.6
